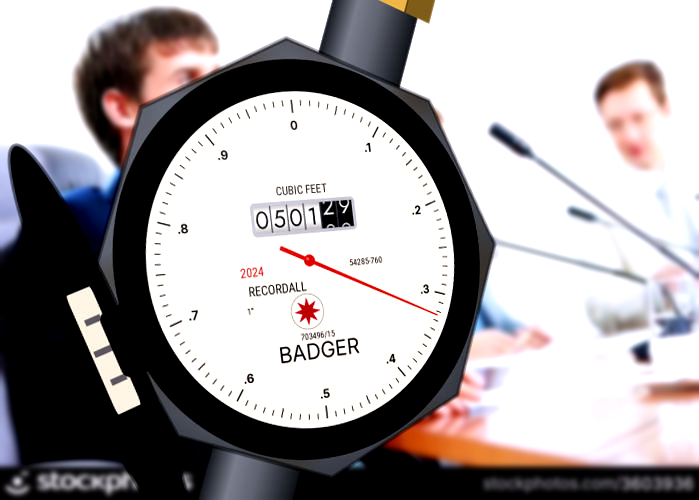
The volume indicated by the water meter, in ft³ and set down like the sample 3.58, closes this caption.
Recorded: 50129.32
